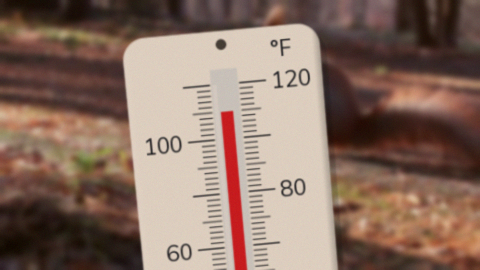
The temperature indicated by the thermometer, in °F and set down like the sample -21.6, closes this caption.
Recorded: 110
